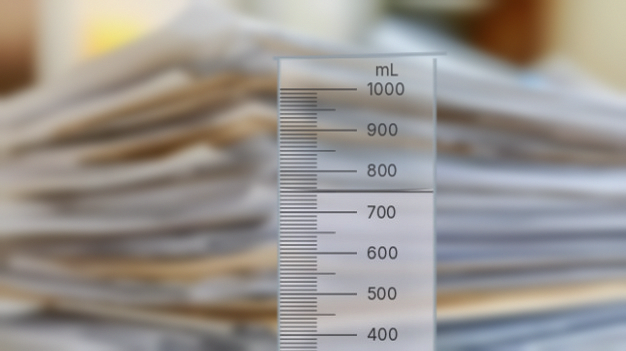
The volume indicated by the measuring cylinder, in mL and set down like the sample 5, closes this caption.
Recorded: 750
